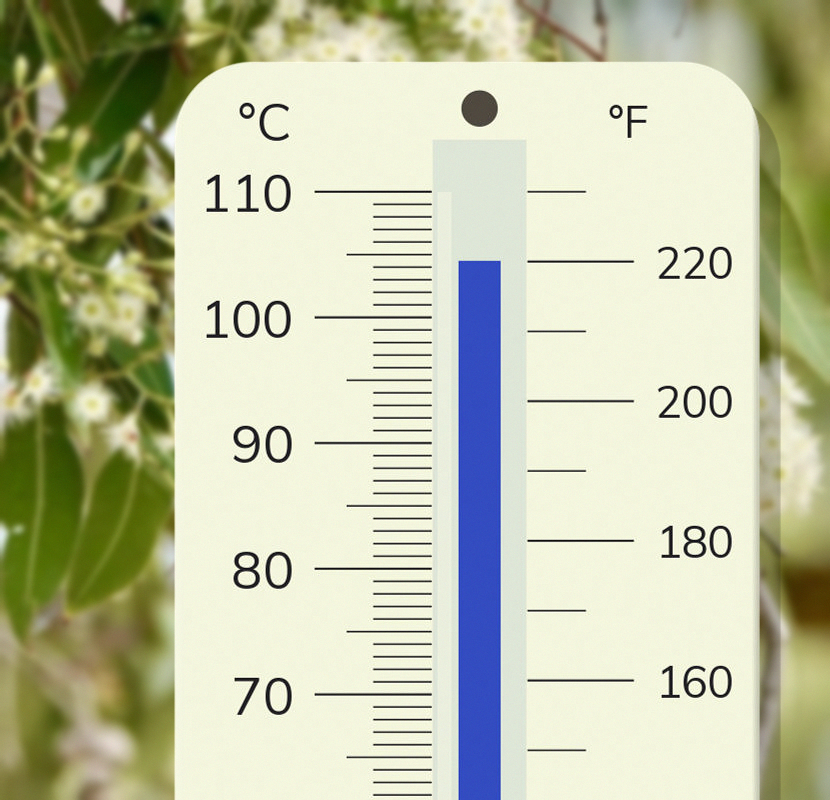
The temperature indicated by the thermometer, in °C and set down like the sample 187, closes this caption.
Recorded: 104.5
